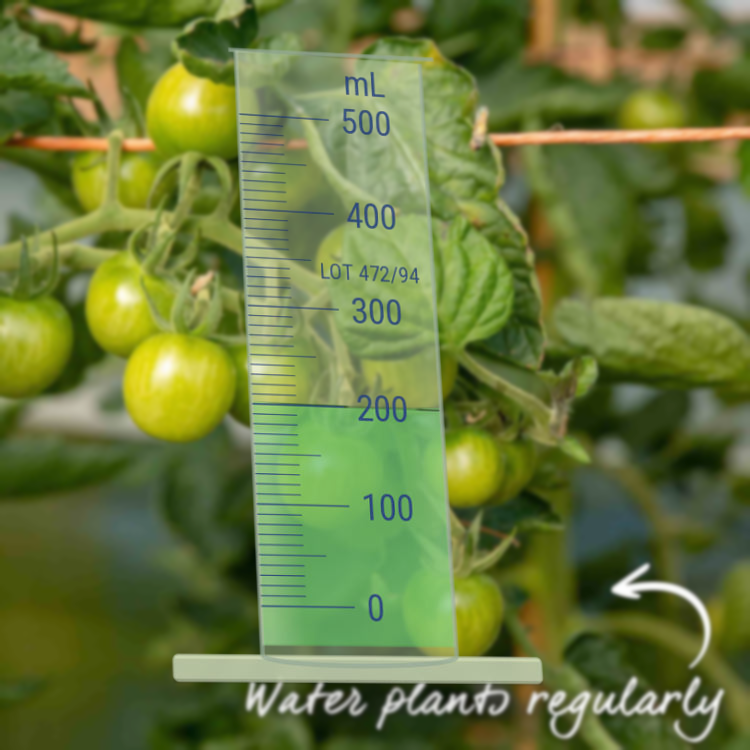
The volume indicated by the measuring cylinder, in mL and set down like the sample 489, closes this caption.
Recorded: 200
